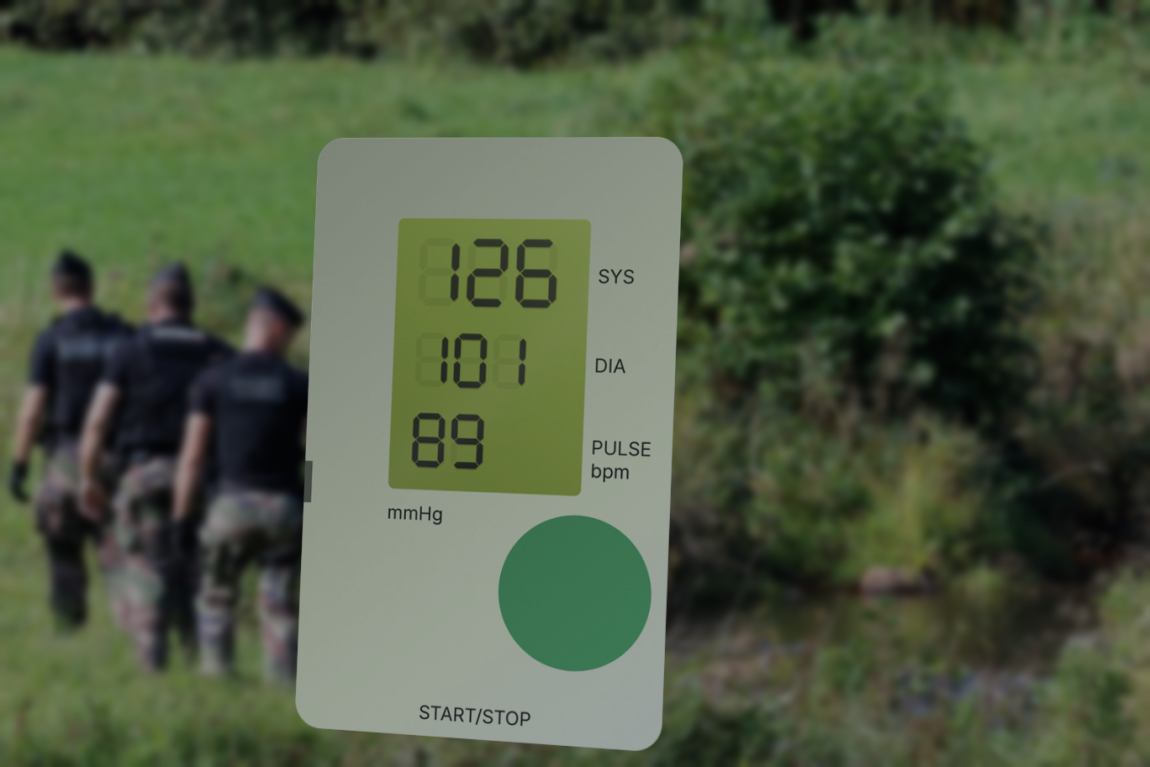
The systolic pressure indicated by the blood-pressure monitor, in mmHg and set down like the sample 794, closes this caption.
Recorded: 126
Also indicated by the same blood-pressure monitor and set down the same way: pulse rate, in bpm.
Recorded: 89
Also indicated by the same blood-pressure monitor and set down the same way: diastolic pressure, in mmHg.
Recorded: 101
